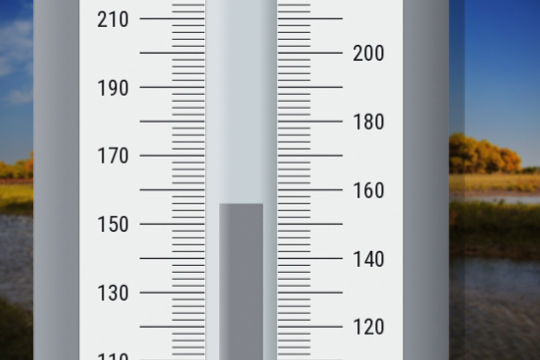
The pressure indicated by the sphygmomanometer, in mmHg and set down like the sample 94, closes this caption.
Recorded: 156
